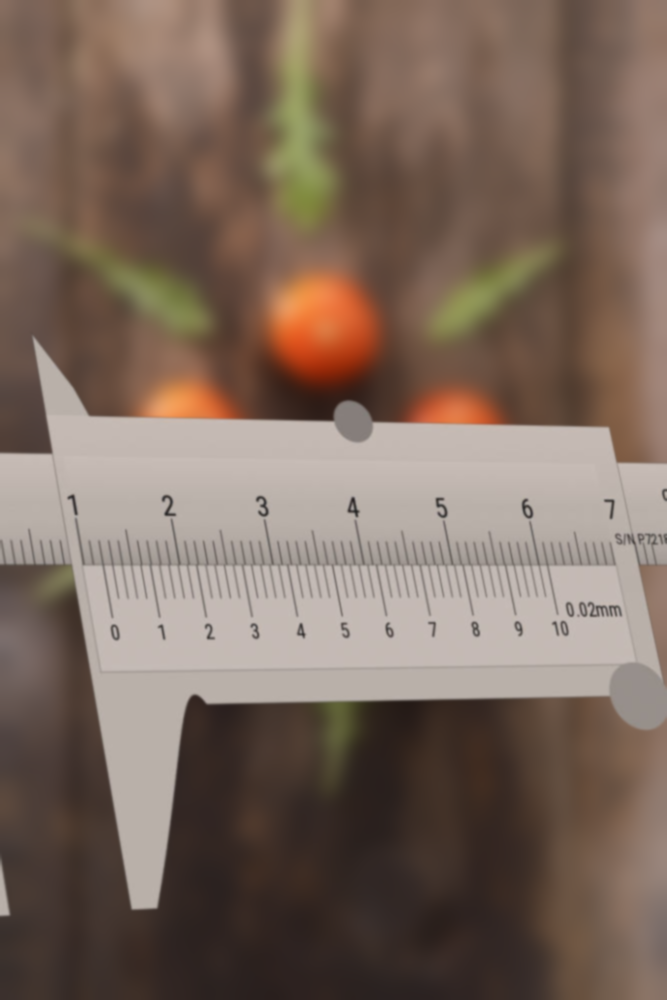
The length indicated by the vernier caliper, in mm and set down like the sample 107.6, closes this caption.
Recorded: 12.0
